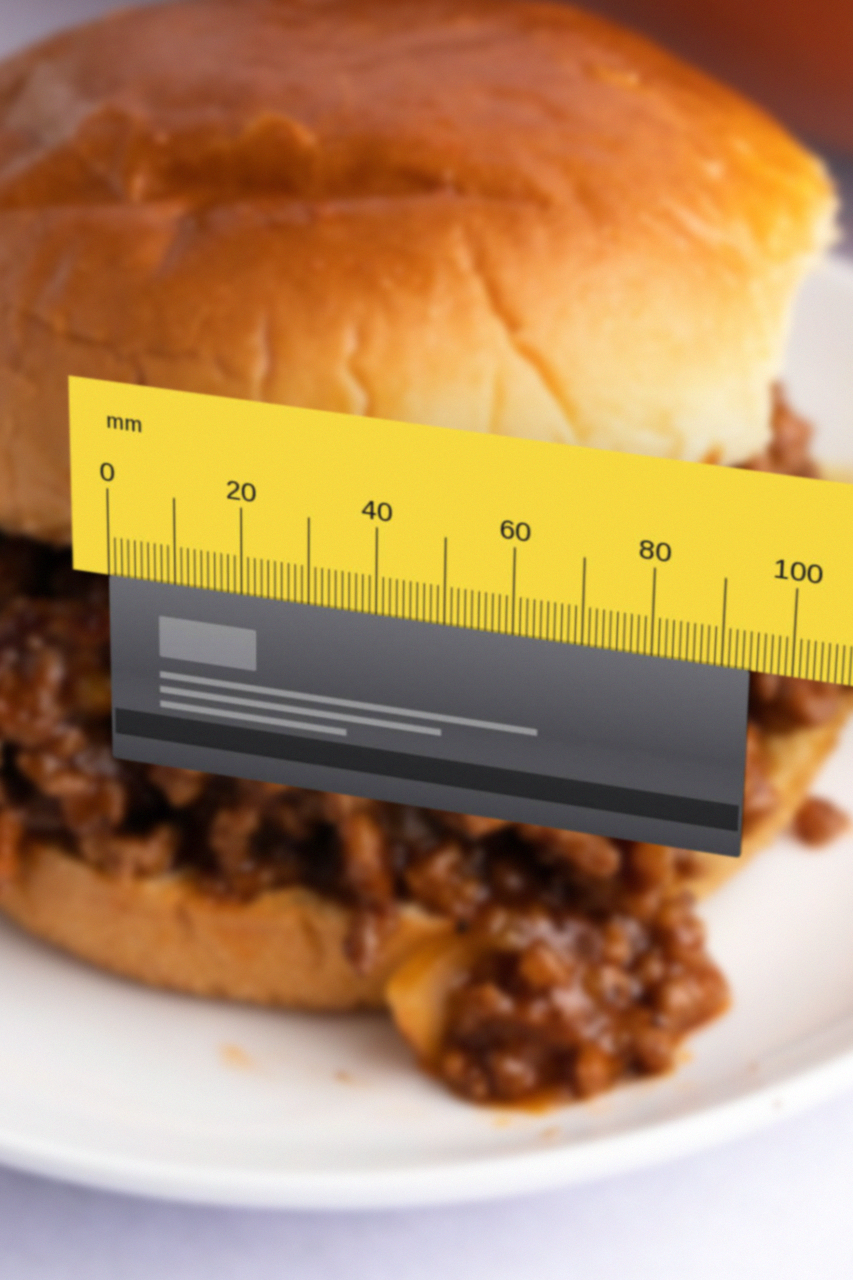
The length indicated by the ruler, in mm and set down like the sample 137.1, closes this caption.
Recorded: 94
